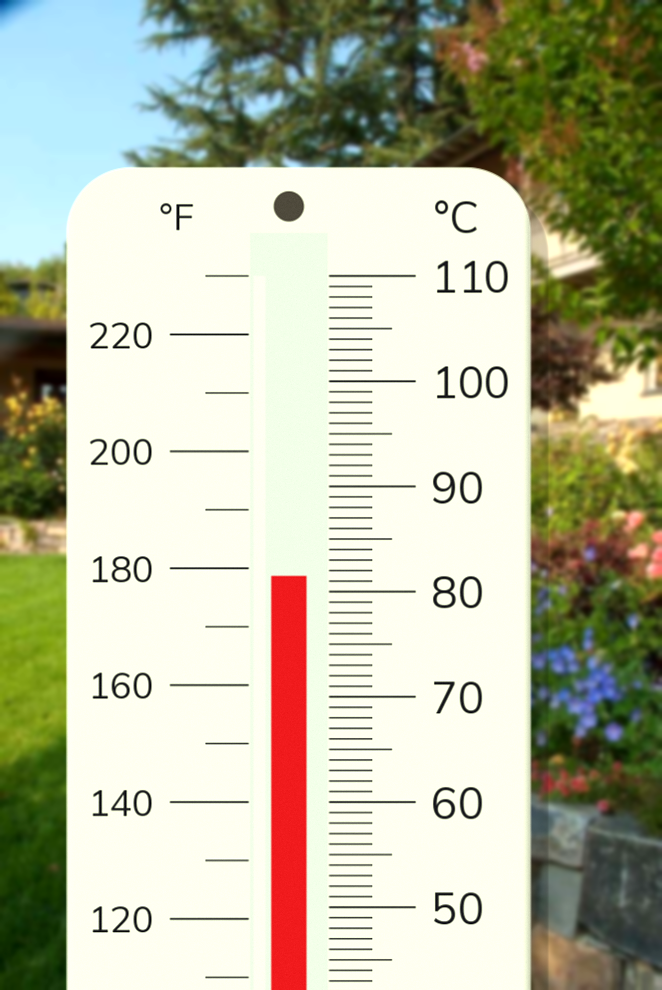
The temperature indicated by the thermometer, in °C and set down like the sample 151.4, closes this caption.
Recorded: 81.5
